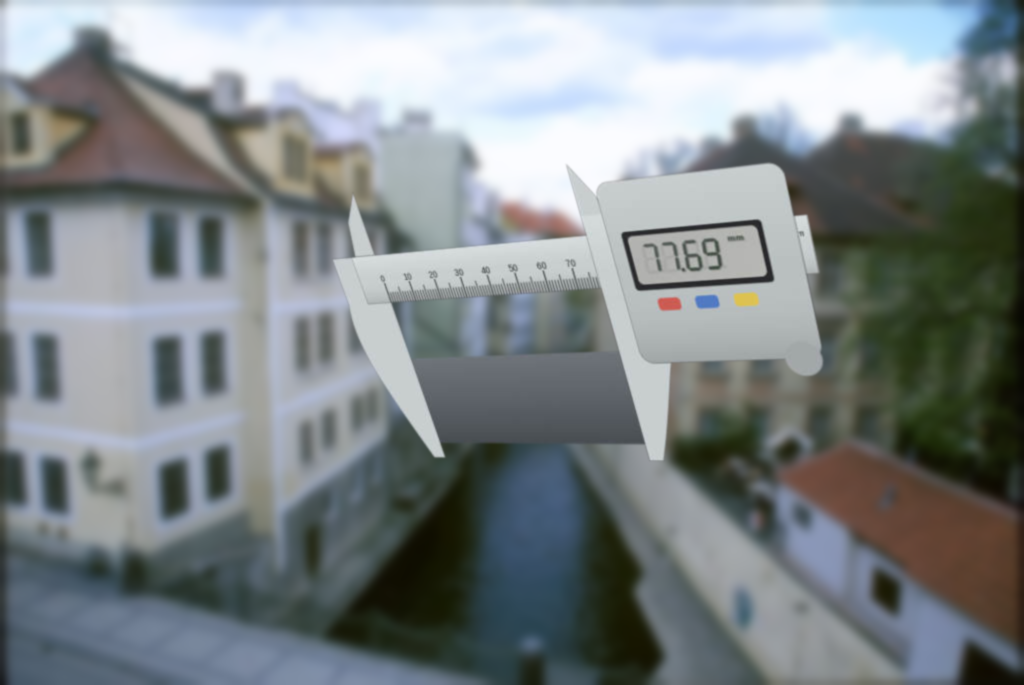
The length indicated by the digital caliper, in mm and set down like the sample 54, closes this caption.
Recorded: 77.69
